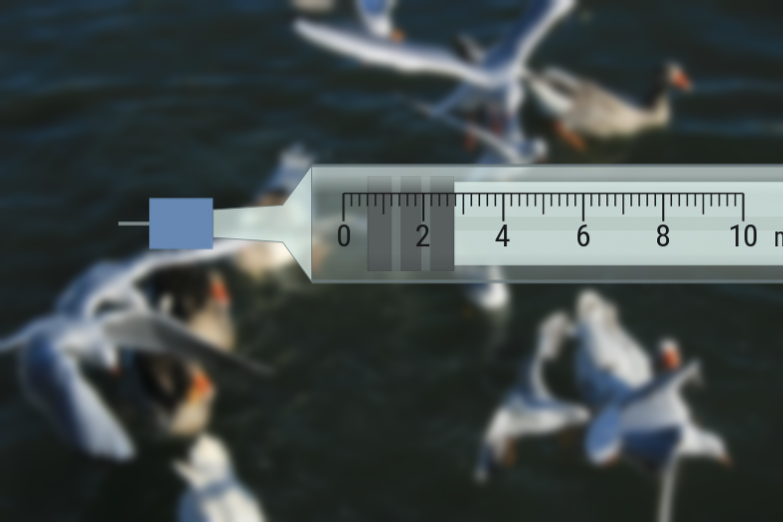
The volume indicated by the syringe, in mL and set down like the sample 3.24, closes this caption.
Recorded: 0.6
